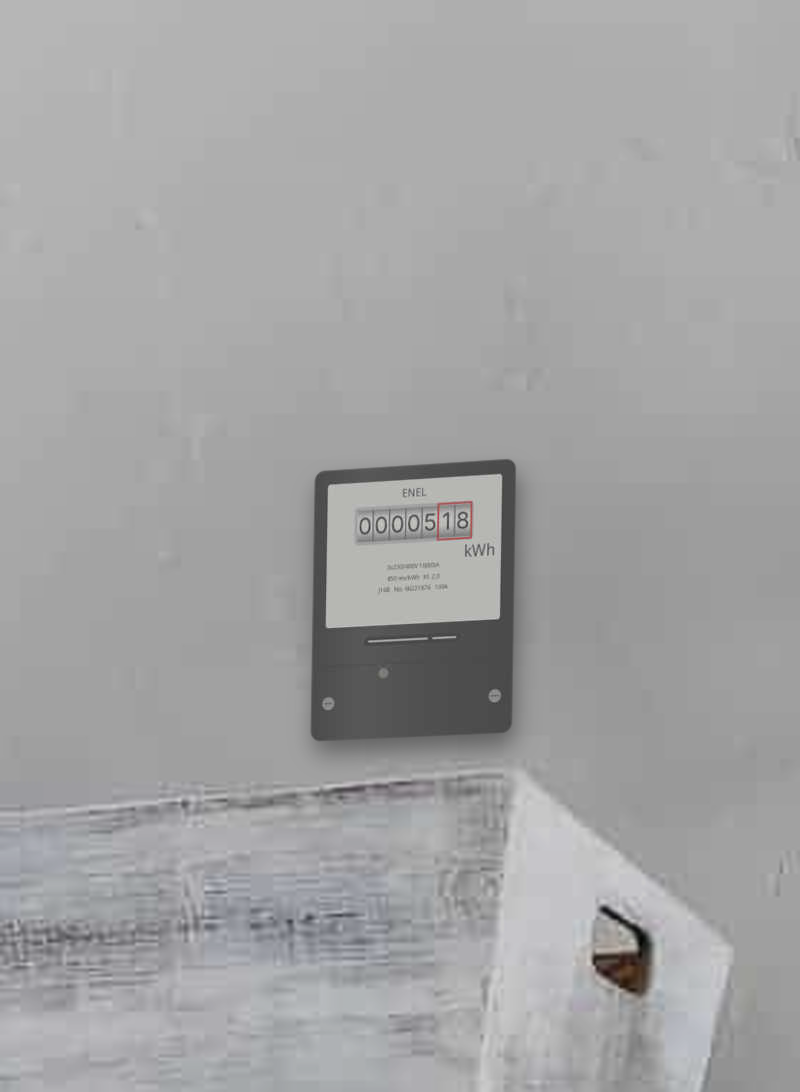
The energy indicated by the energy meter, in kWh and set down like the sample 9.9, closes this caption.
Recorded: 5.18
